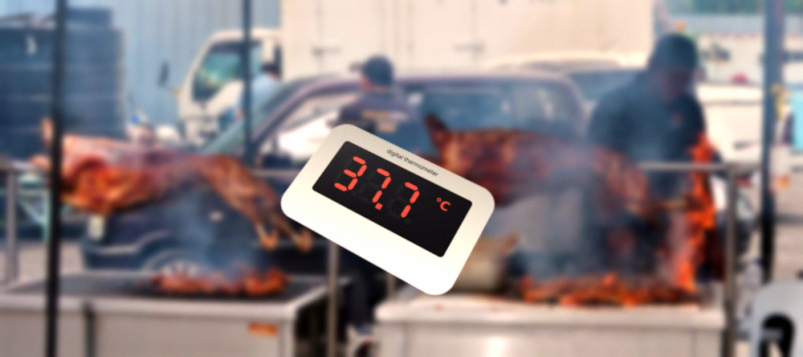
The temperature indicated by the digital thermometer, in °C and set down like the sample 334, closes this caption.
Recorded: 37.7
